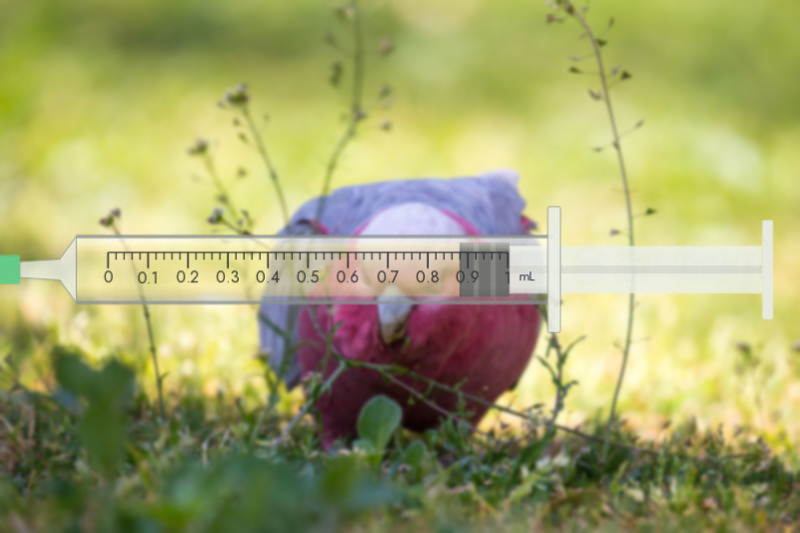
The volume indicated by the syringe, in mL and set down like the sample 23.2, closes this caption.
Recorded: 0.88
